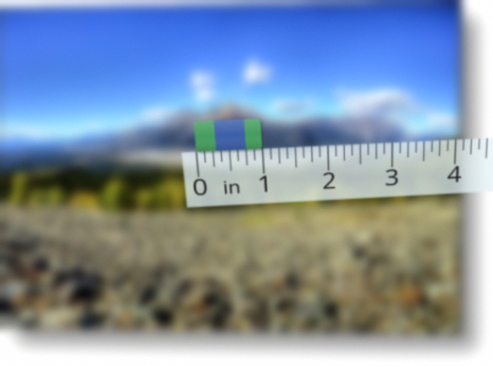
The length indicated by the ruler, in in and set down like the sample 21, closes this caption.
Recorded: 1
